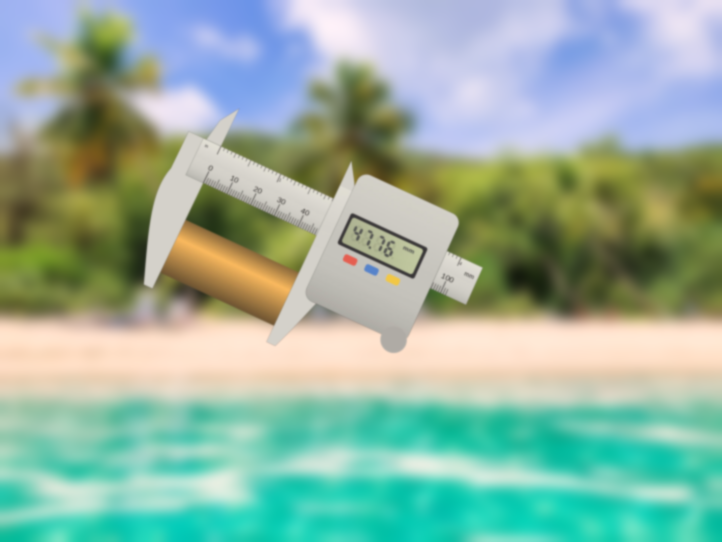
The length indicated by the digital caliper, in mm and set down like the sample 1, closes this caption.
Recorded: 47.76
